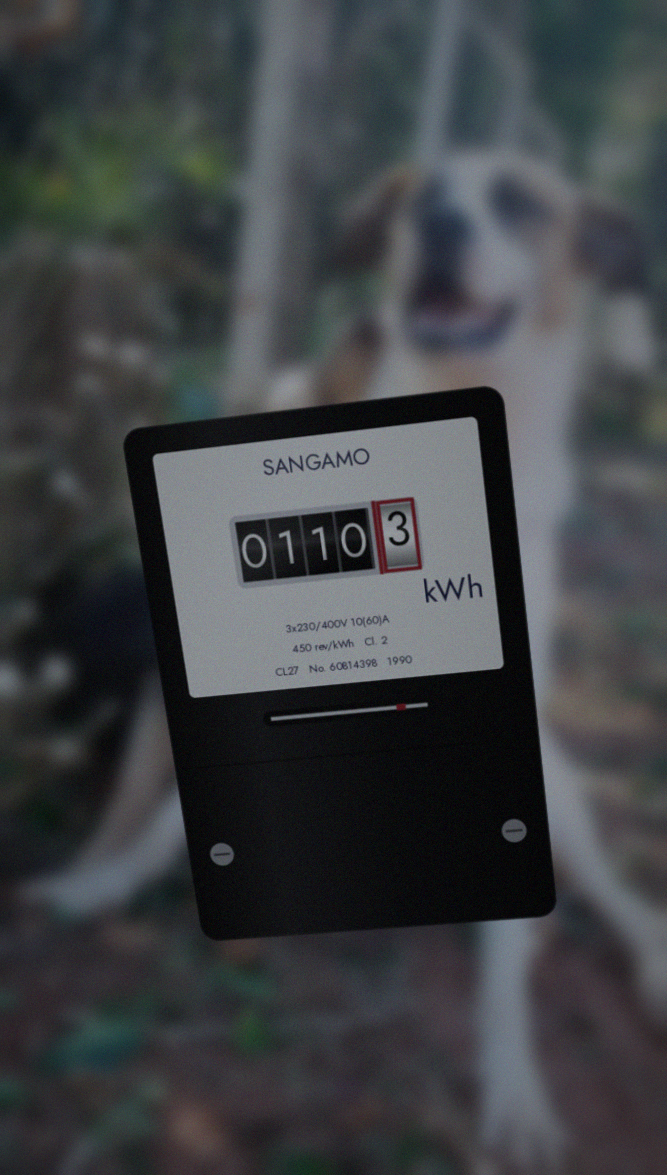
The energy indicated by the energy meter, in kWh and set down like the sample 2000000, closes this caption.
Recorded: 110.3
